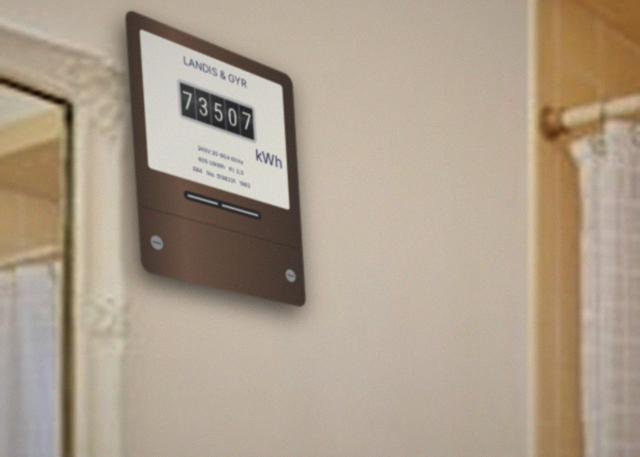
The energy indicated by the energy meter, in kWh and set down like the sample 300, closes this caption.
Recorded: 73507
